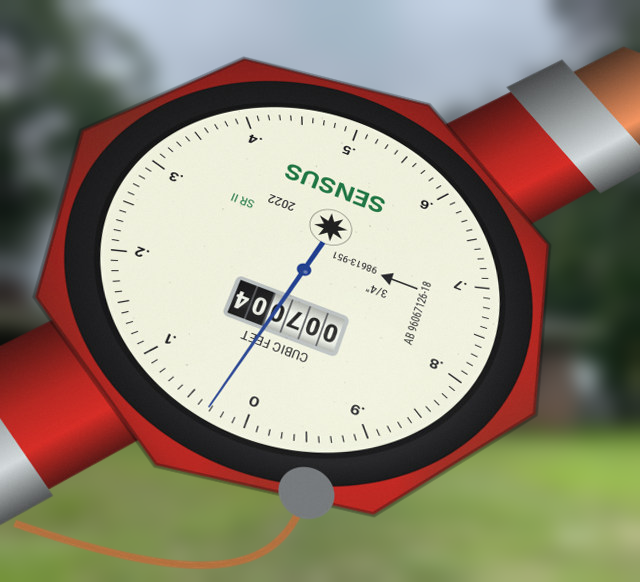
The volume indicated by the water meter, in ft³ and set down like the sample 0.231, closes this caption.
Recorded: 7004.03
